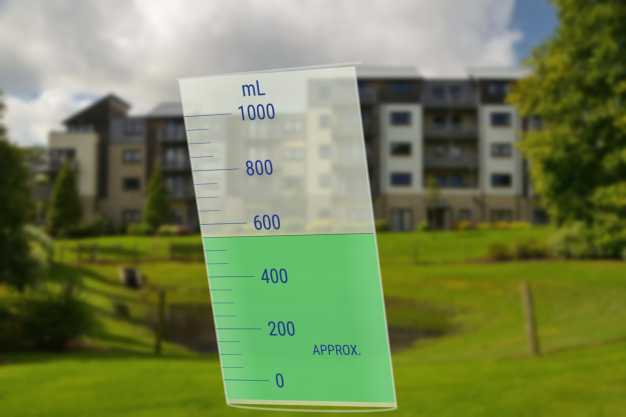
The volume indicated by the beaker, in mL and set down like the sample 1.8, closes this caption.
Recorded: 550
